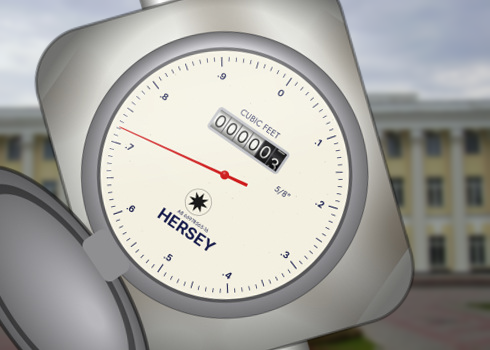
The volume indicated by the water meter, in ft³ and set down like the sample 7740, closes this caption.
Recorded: 2.72
